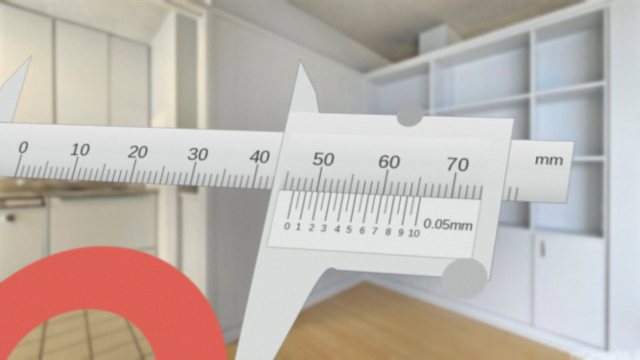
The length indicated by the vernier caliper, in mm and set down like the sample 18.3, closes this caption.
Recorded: 46.5
